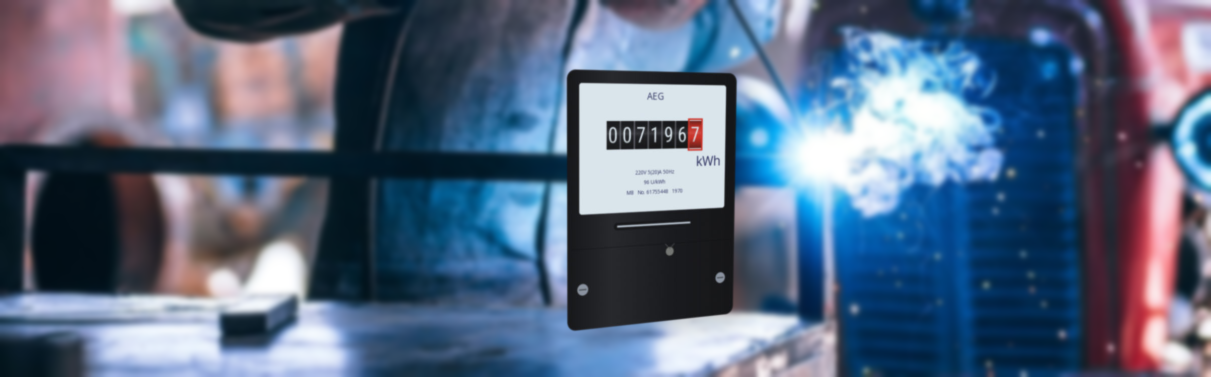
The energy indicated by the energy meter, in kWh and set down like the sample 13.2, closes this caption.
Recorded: 7196.7
